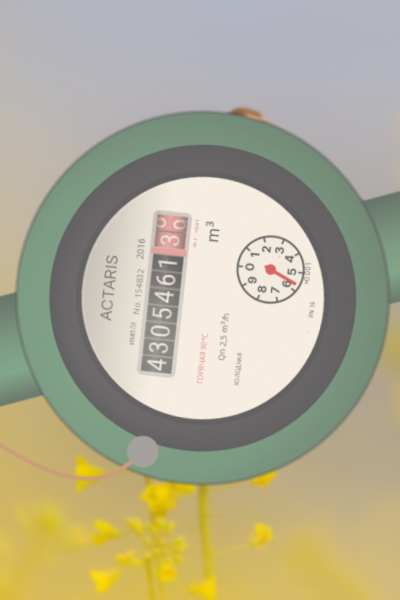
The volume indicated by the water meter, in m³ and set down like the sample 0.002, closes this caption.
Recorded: 4305461.385
